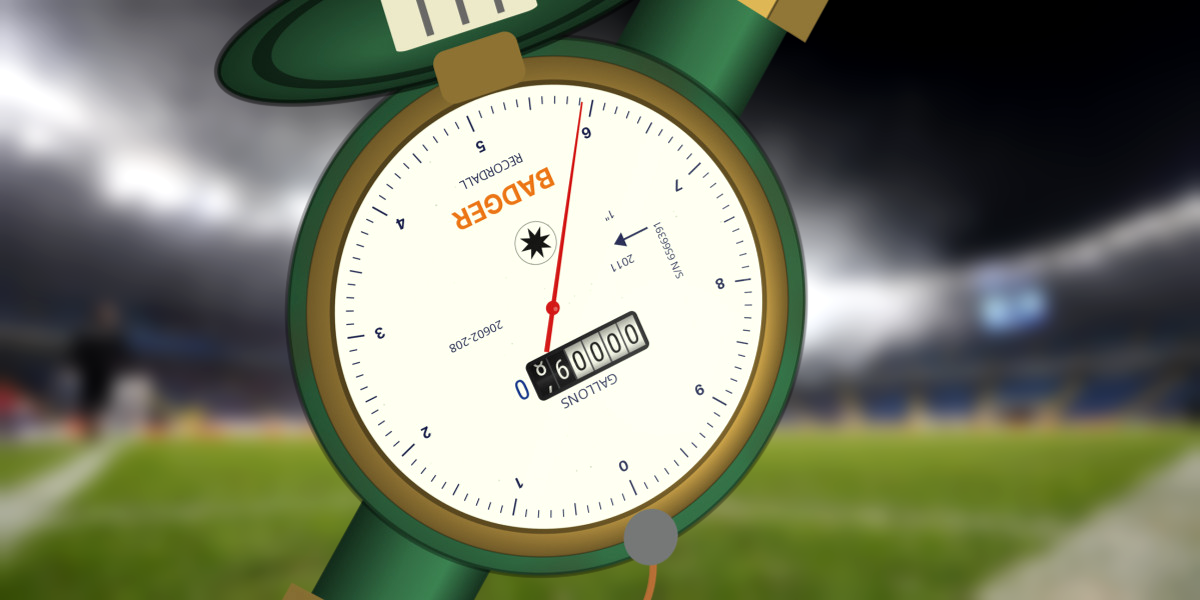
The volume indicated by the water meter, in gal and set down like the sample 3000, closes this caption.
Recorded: 975.9
